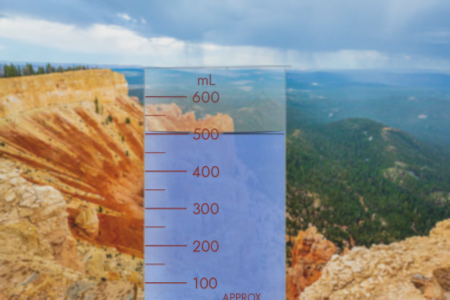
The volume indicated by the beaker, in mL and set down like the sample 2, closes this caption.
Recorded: 500
